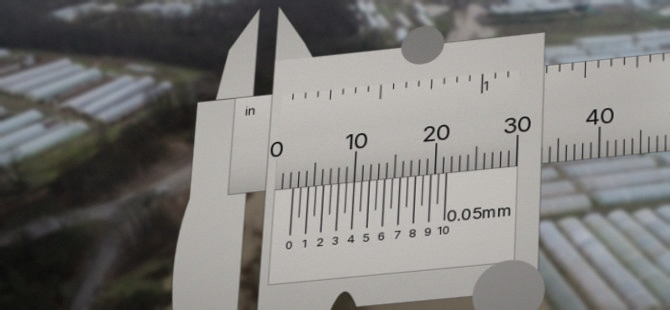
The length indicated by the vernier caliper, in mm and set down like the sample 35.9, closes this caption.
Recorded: 2.4
